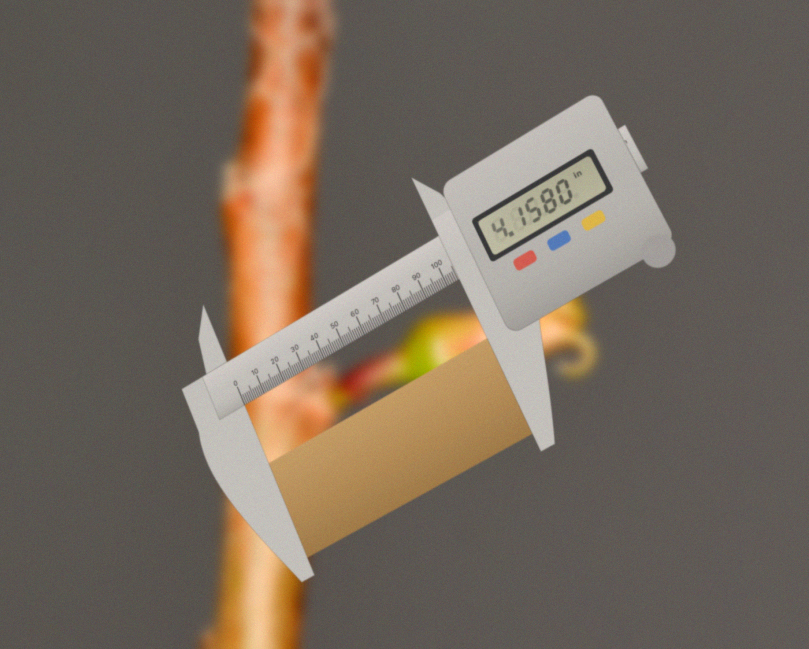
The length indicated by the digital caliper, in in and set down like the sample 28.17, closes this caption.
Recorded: 4.1580
